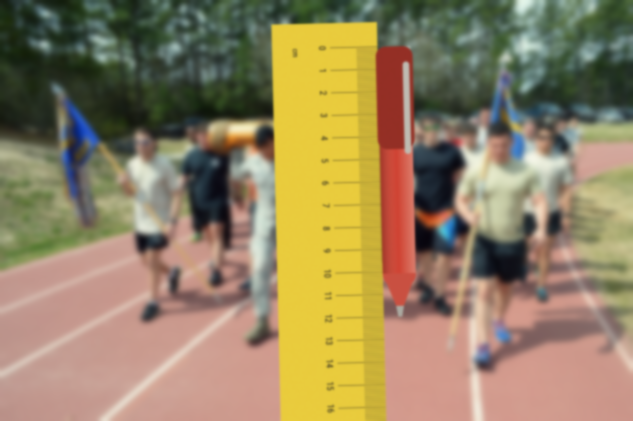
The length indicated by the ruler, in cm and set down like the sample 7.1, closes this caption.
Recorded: 12
